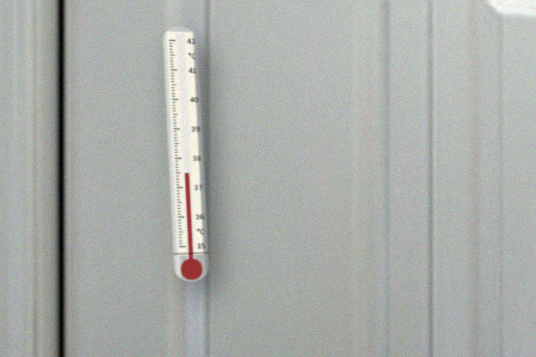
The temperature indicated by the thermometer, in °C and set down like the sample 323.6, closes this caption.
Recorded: 37.5
